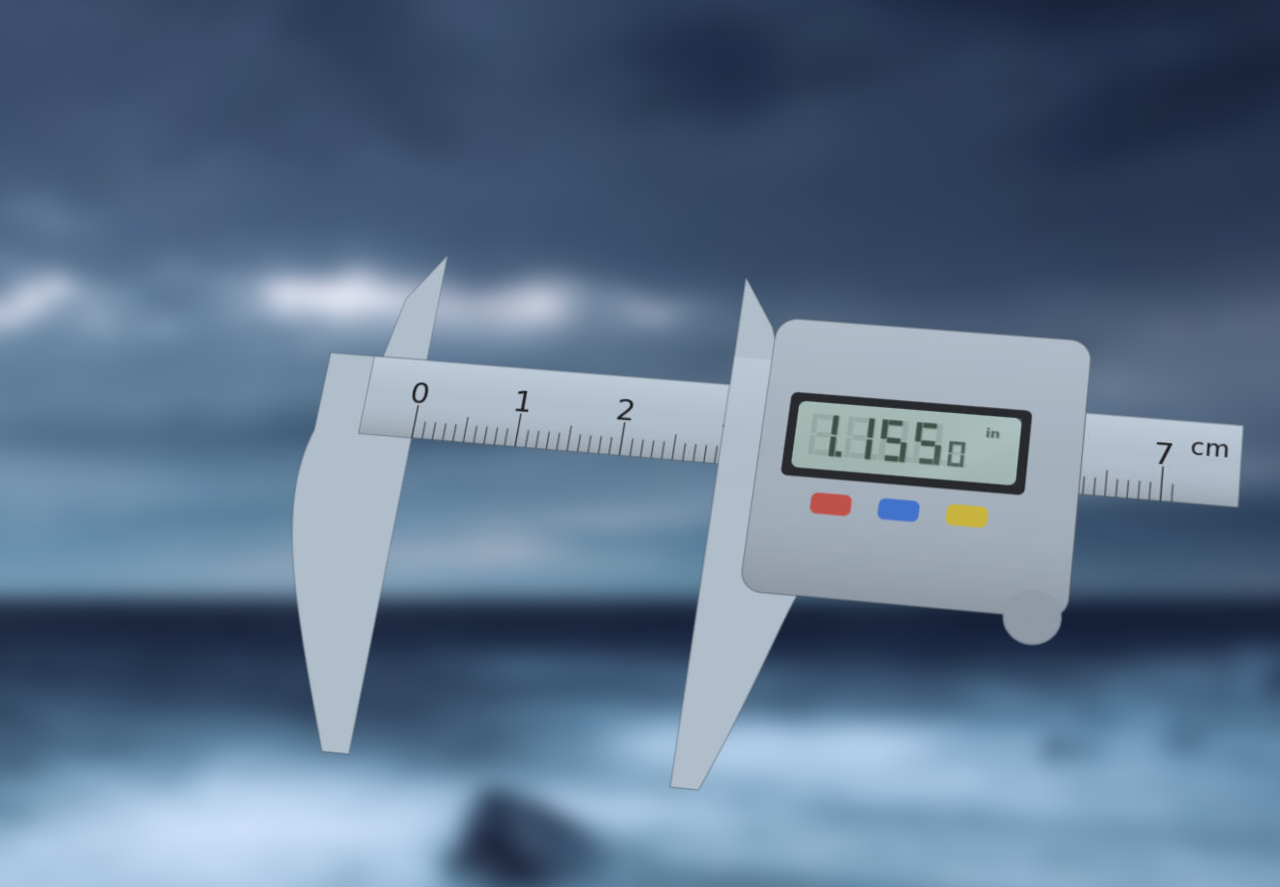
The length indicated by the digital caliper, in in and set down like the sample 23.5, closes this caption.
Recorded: 1.1550
